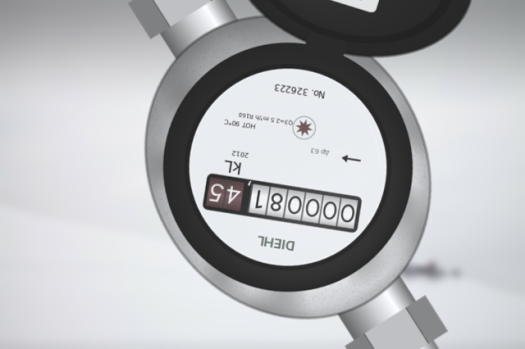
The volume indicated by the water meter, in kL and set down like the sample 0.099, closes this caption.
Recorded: 81.45
